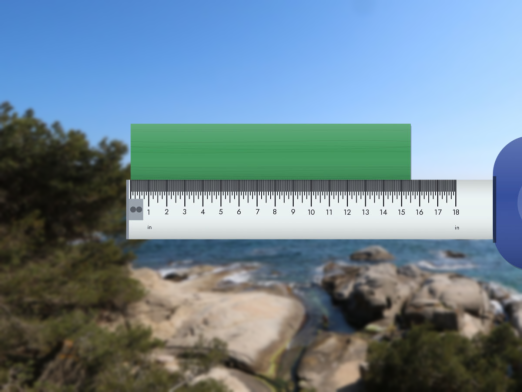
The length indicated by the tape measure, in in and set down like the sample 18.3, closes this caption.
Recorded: 15.5
